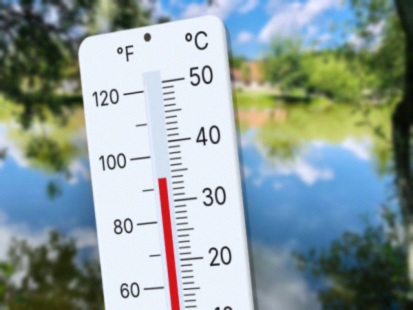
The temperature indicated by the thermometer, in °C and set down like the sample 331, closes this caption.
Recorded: 34
